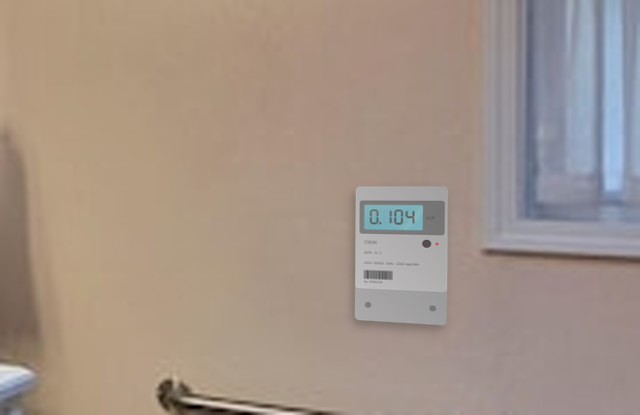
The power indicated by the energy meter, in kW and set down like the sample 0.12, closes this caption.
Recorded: 0.104
